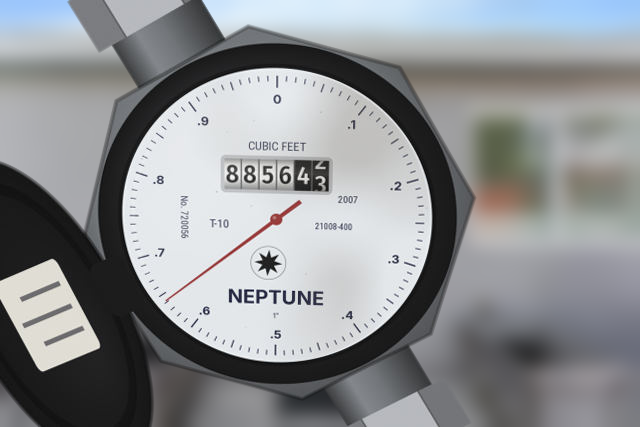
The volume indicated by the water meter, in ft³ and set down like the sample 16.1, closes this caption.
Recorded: 885642.64
